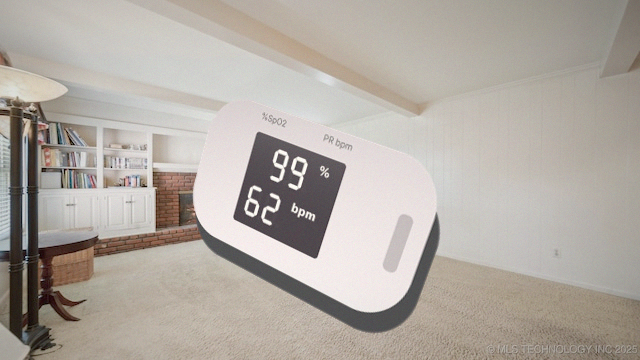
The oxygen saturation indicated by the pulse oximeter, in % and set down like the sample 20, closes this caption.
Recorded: 99
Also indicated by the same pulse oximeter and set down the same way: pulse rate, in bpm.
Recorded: 62
